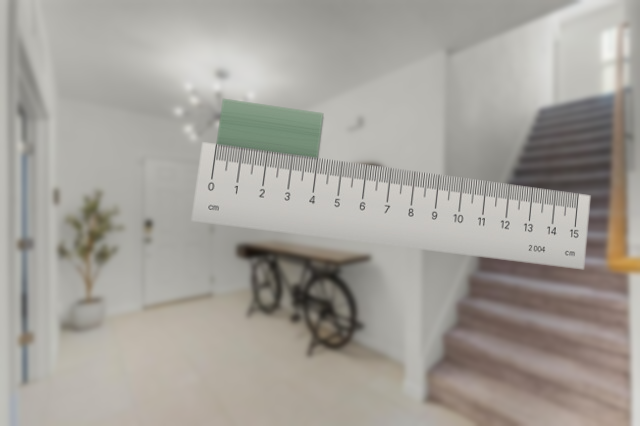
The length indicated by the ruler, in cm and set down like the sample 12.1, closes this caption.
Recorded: 4
